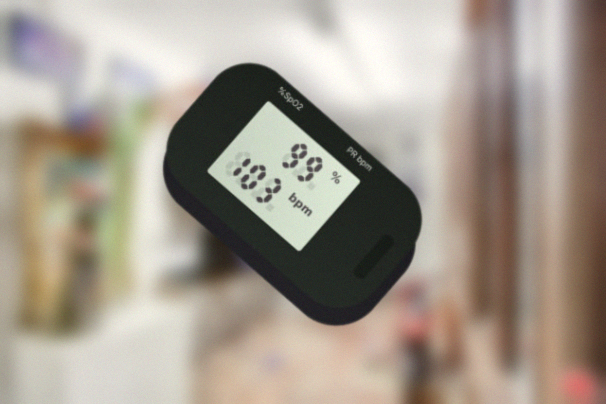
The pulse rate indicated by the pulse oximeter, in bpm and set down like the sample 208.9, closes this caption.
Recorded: 103
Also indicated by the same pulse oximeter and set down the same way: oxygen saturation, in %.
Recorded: 99
